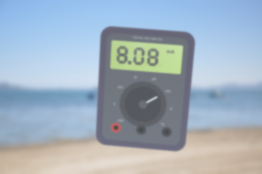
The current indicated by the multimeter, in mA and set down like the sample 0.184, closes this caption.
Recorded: 8.08
